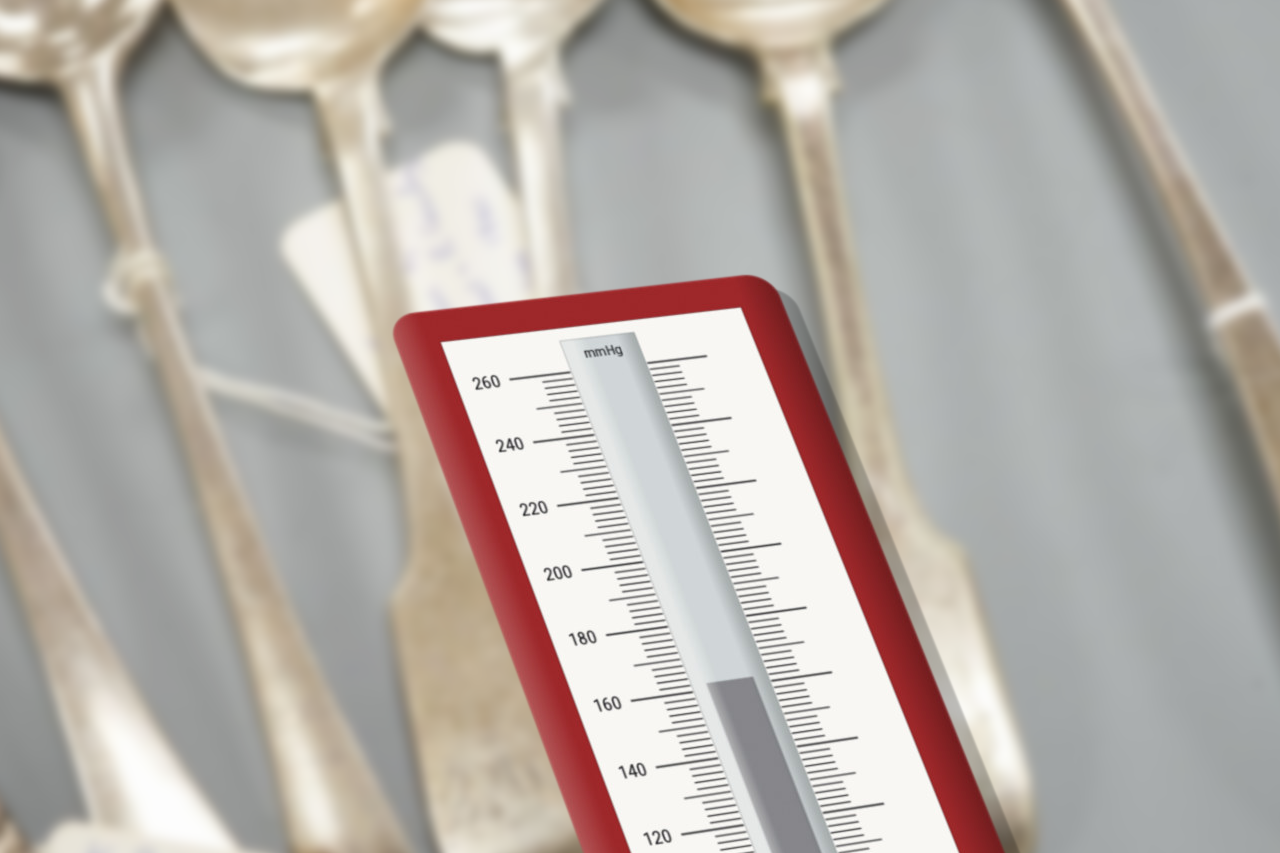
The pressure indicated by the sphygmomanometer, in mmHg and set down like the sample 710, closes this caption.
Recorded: 162
